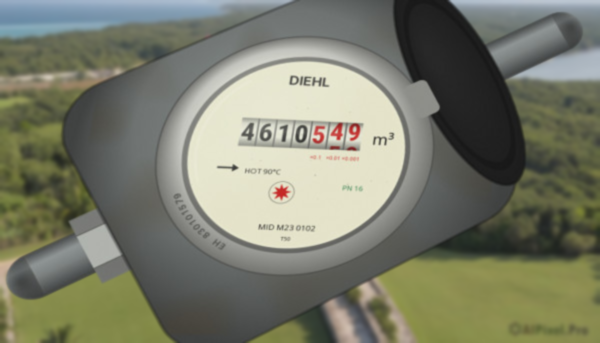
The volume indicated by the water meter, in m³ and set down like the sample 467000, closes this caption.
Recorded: 4610.549
